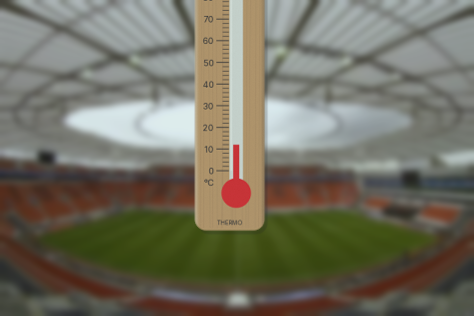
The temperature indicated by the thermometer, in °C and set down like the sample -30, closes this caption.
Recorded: 12
